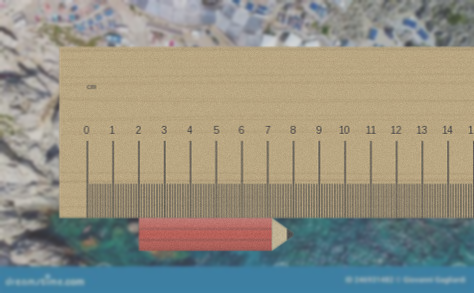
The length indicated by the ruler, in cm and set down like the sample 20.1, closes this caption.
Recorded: 6
